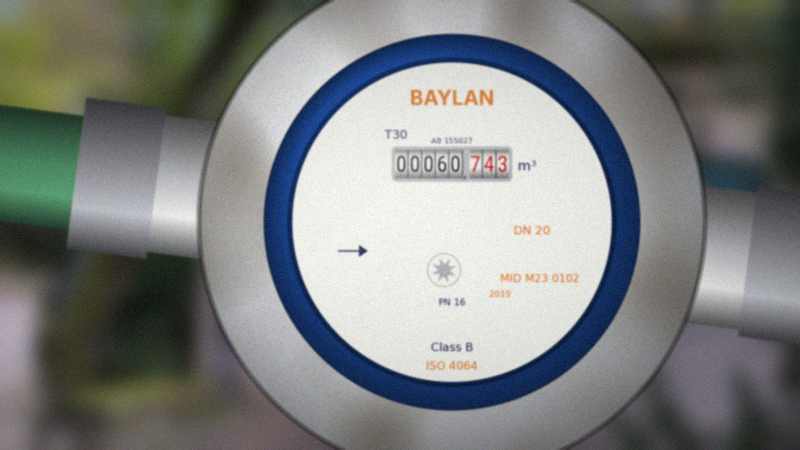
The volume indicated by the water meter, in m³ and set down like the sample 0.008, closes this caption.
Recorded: 60.743
